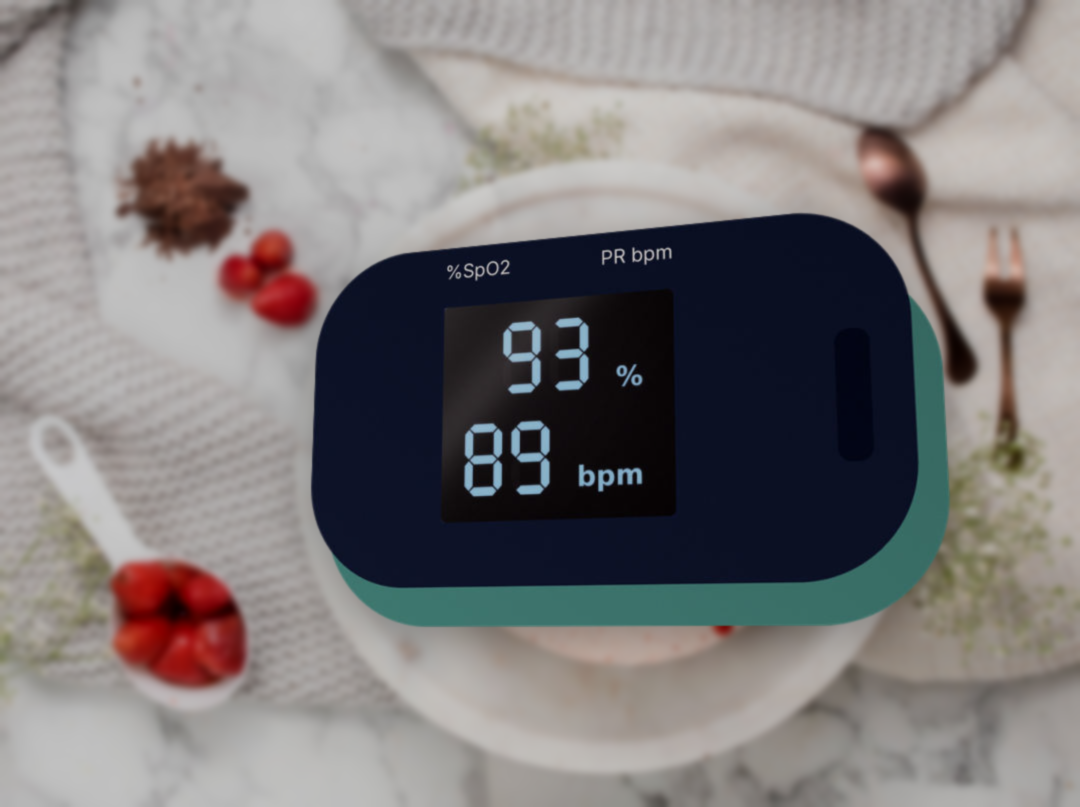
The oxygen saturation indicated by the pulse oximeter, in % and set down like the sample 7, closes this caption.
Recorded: 93
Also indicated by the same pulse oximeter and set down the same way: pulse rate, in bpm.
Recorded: 89
